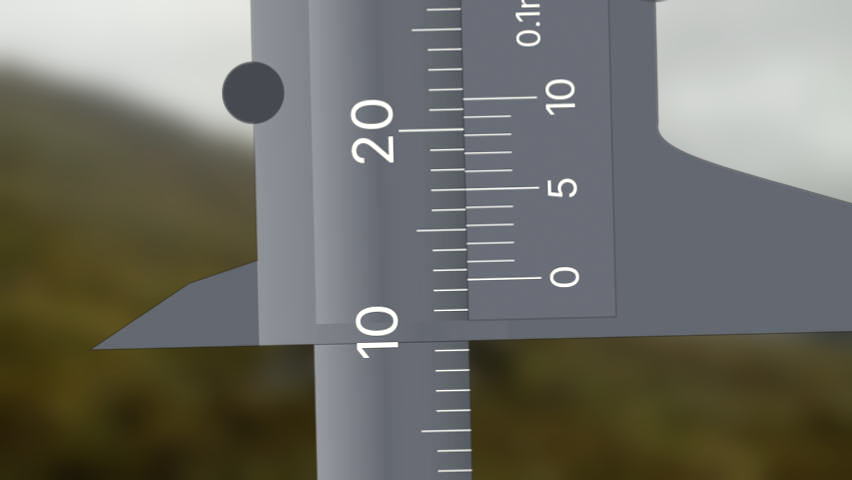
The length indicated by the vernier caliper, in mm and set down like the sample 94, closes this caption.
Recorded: 12.5
